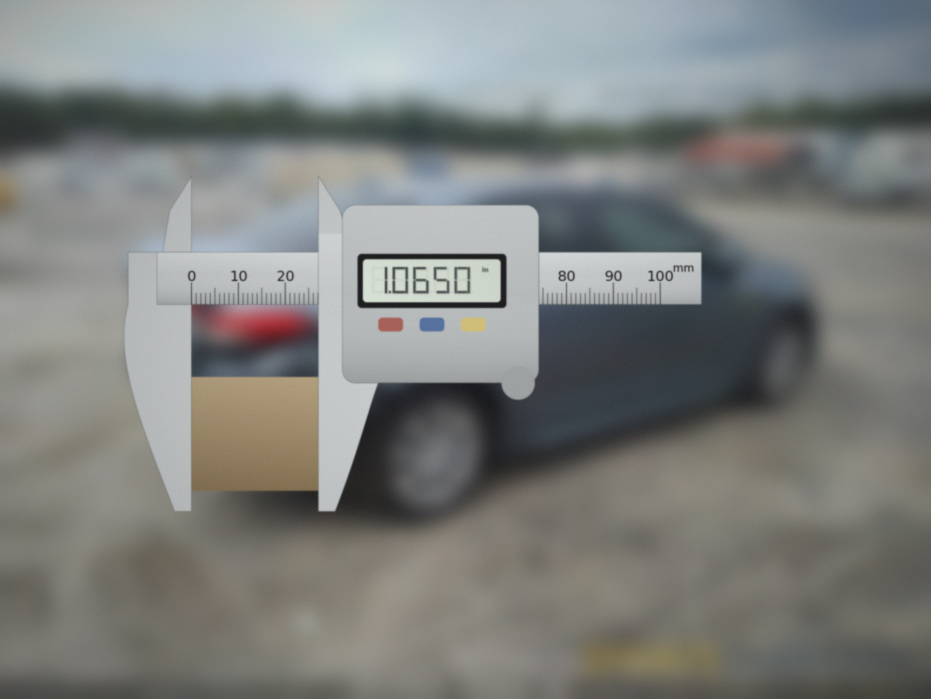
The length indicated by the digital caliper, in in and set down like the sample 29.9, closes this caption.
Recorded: 1.0650
